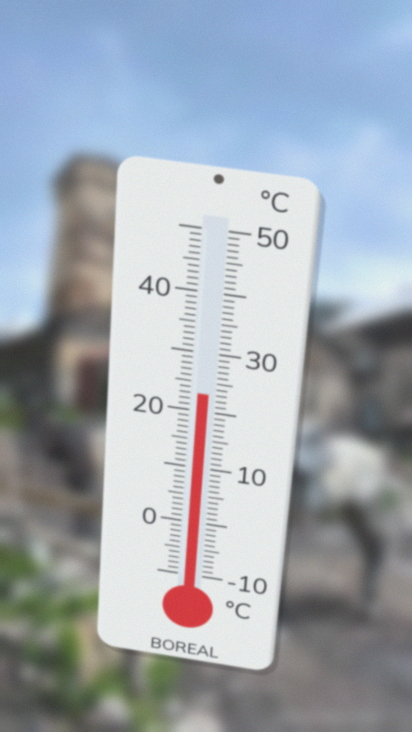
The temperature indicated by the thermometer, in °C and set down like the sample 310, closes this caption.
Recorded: 23
